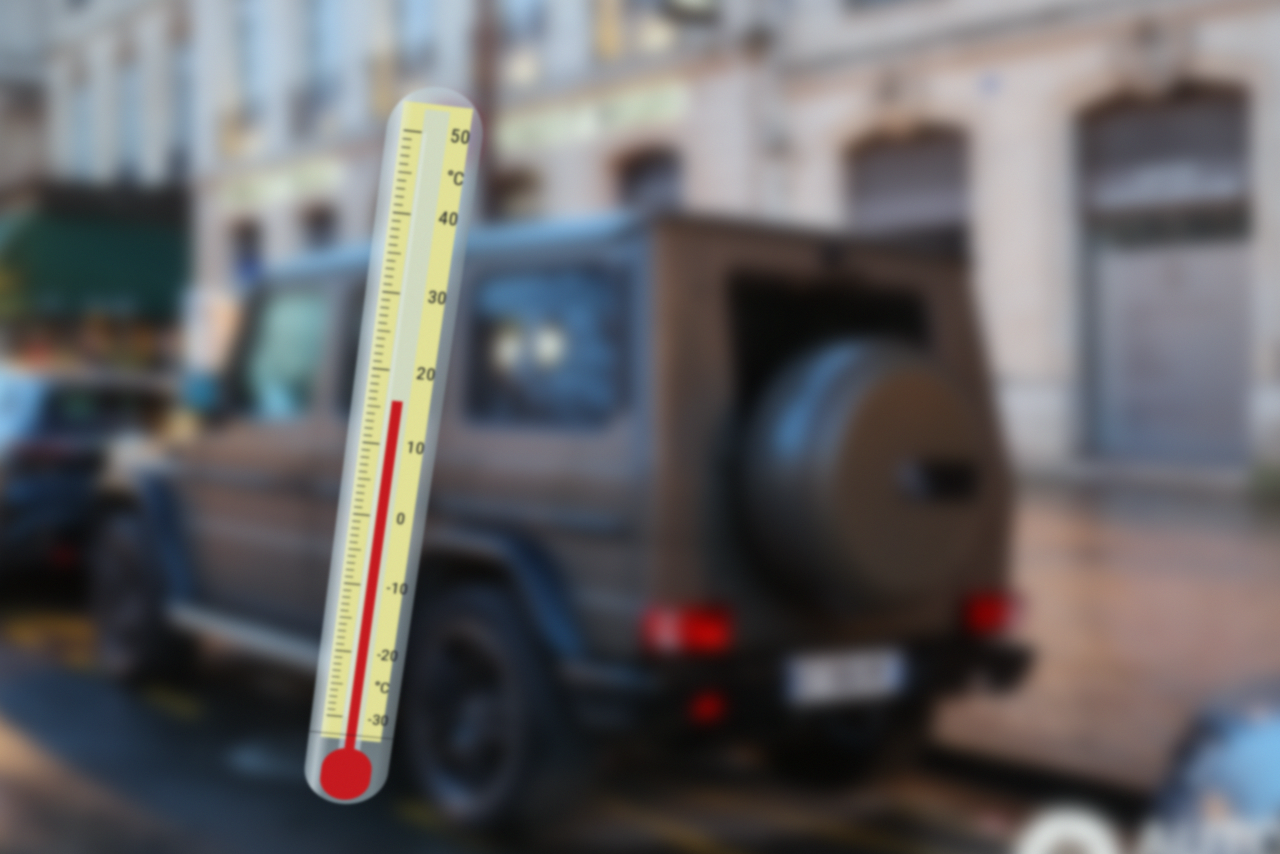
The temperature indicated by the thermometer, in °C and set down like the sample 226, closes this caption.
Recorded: 16
